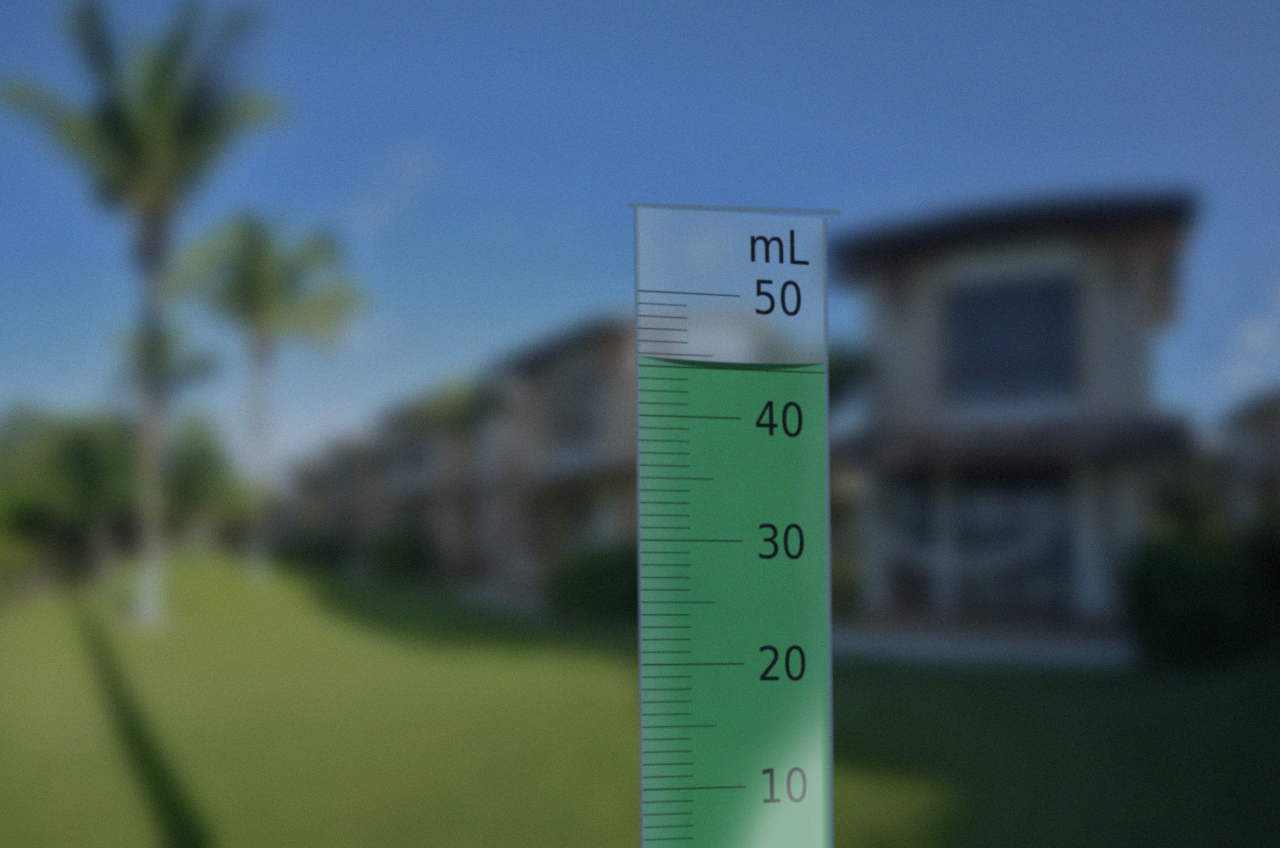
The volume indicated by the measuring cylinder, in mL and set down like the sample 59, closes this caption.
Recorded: 44
